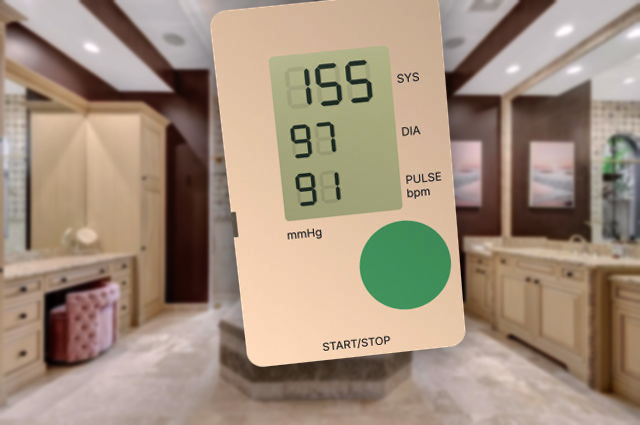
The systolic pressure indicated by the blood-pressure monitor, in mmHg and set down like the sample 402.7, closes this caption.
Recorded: 155
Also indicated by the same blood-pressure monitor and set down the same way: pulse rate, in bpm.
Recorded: 91
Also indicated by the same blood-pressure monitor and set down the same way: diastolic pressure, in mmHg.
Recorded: 97
